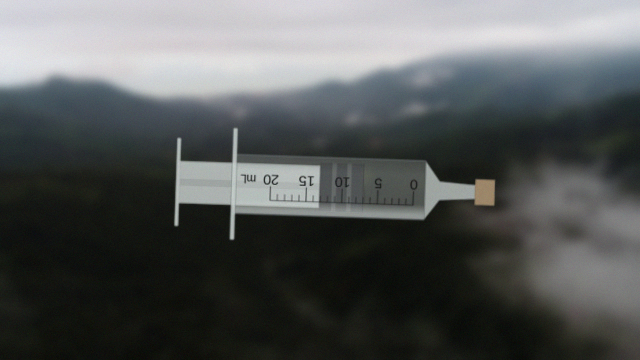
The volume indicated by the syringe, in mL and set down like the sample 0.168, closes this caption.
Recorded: 7
